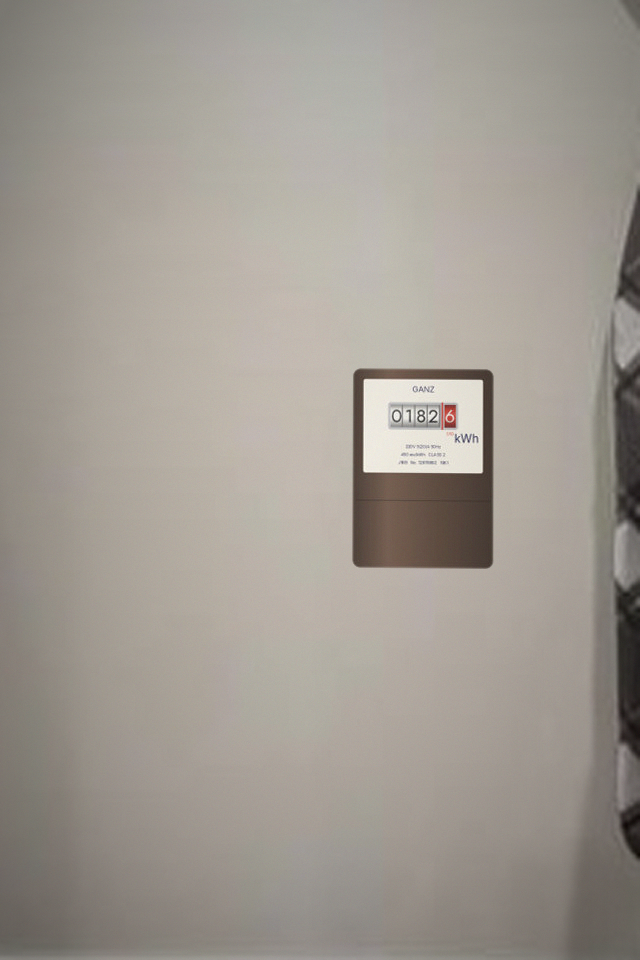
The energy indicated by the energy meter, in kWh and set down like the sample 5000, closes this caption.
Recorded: 182.6
